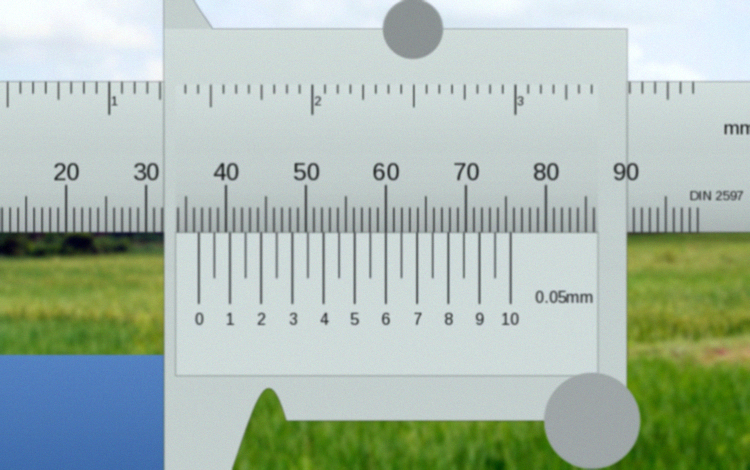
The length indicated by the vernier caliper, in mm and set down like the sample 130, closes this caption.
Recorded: 36.6
